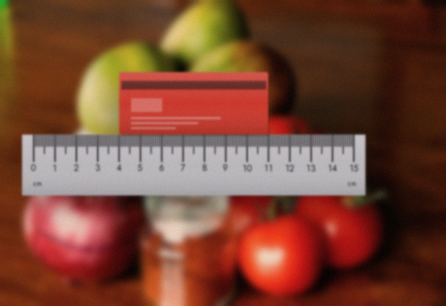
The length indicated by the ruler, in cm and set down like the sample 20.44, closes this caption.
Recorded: 7
